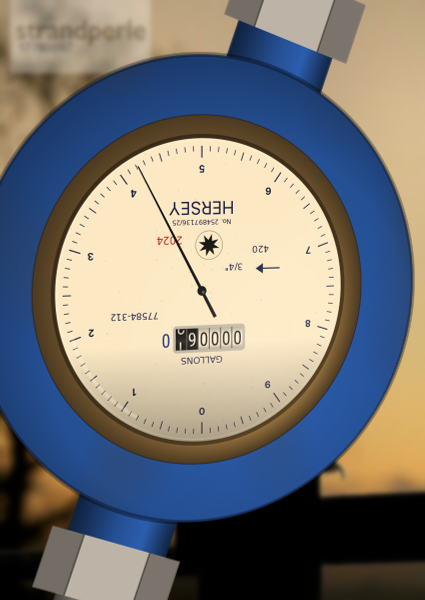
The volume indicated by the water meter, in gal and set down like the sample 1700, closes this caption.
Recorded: 614.2
